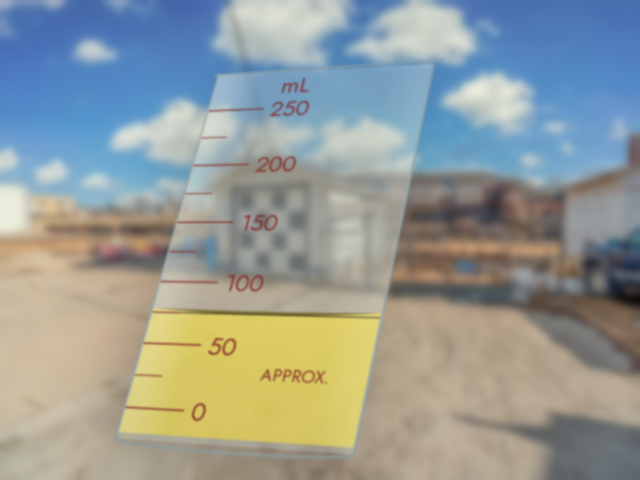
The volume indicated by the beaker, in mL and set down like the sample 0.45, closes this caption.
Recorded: 75
